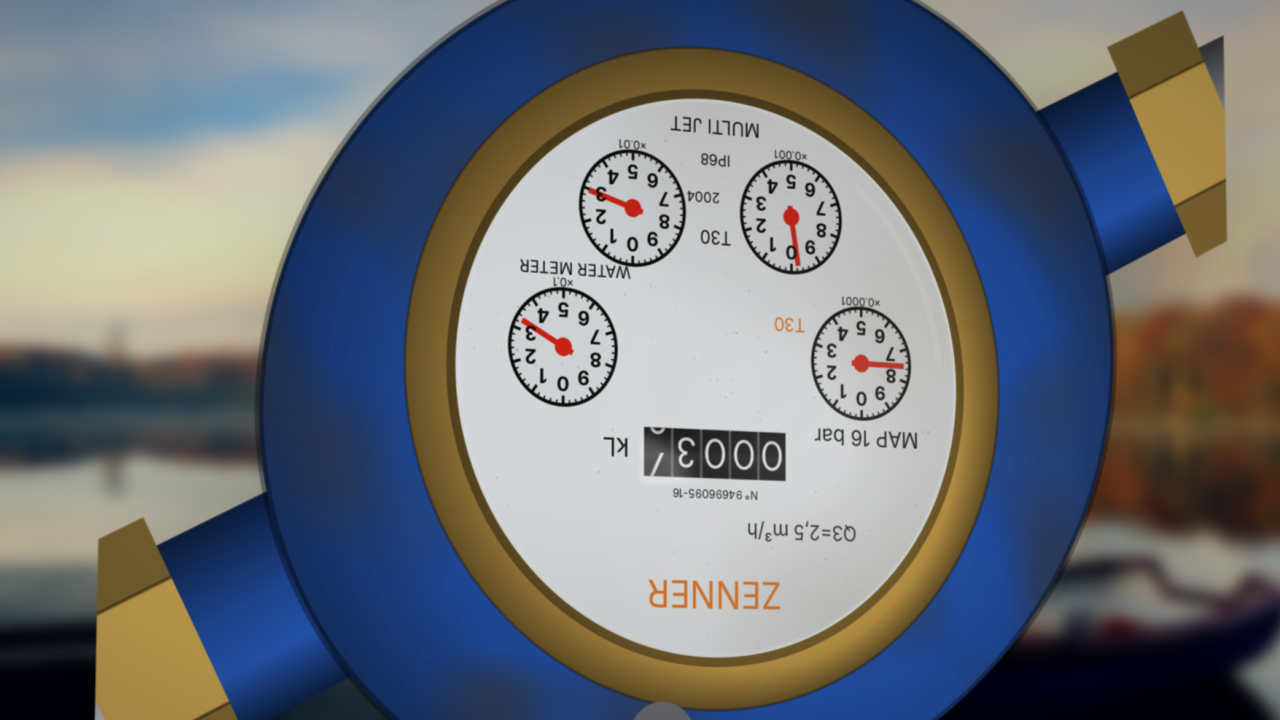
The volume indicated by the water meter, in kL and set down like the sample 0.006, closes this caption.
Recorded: 37.3297
